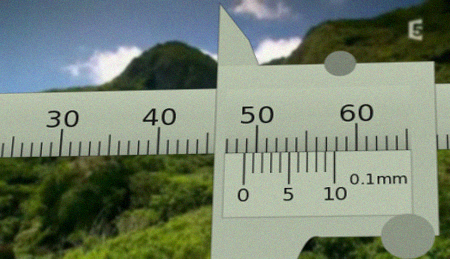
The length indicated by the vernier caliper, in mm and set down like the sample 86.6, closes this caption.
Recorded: 48.8
